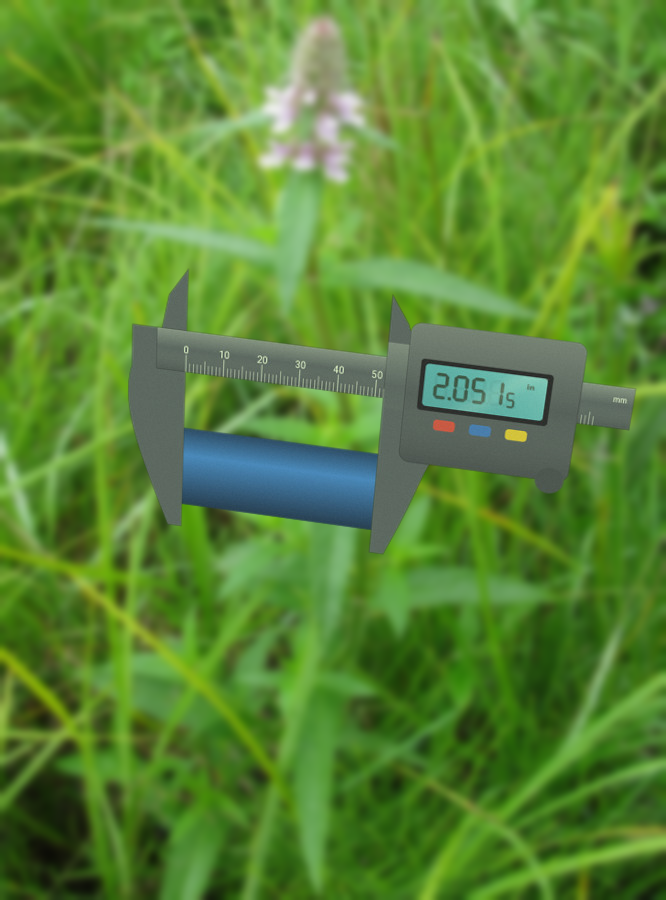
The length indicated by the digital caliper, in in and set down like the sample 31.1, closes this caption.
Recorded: 2.0515
